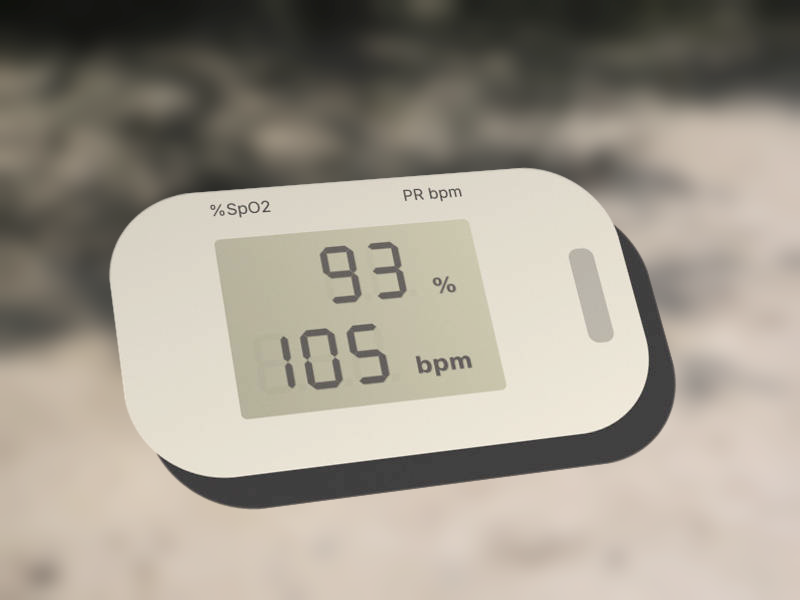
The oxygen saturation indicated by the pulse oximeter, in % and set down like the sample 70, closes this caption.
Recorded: 93
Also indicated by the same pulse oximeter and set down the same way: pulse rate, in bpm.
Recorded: 105
